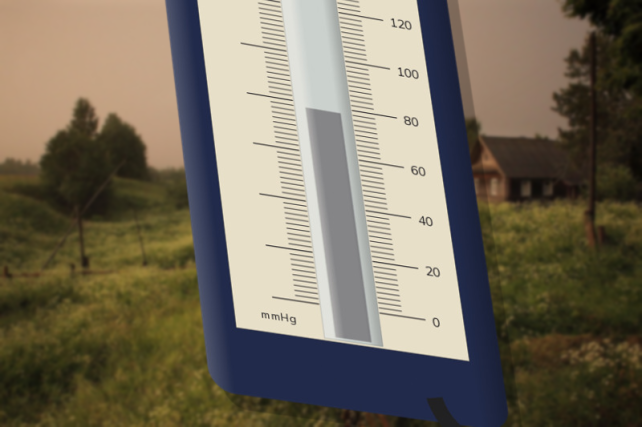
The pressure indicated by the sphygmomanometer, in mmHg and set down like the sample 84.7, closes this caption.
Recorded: 78
